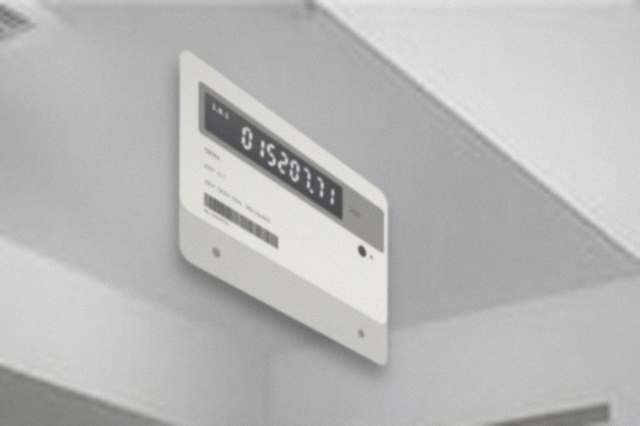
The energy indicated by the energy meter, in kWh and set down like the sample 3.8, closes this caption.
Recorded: 15207.71
